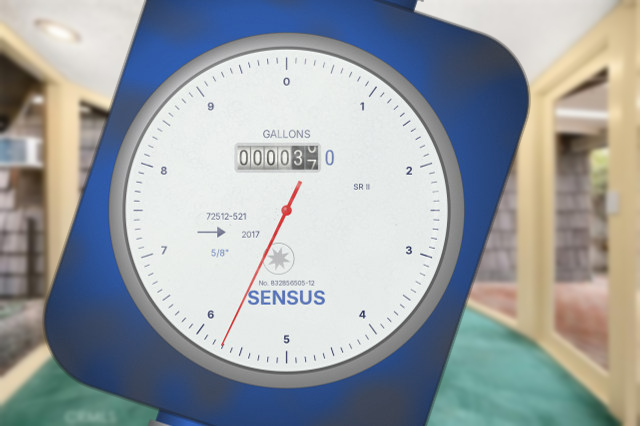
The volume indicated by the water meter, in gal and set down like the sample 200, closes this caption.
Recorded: 365.7
